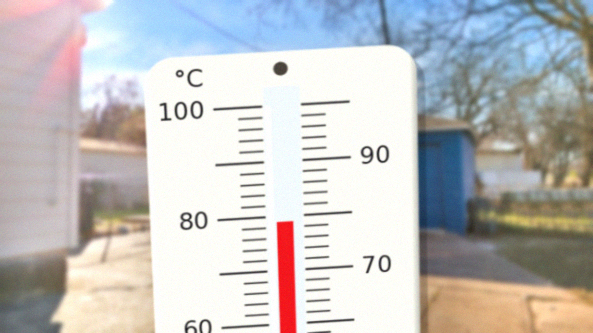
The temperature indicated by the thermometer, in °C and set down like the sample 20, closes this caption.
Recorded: 79
